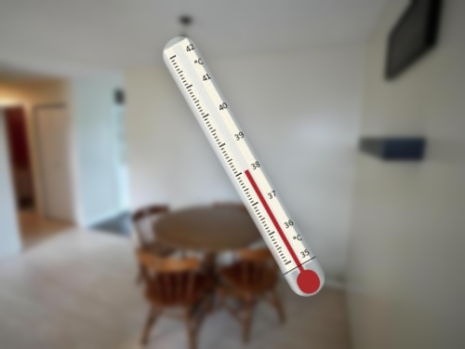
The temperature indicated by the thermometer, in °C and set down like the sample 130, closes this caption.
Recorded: 38
